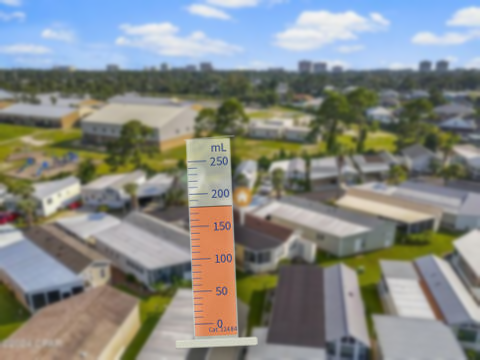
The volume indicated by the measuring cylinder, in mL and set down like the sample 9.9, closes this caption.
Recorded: 180
